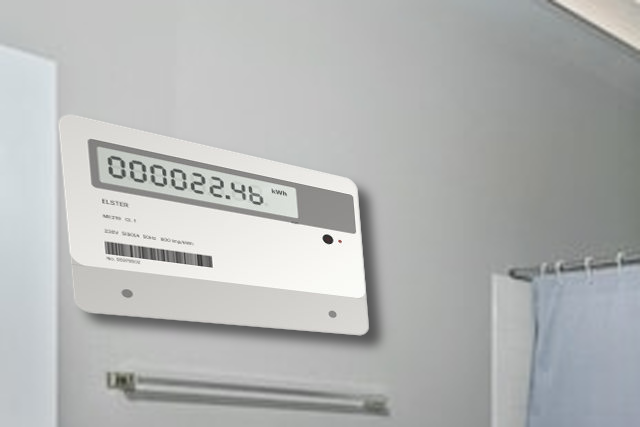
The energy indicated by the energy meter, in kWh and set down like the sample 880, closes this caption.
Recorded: 22.46
